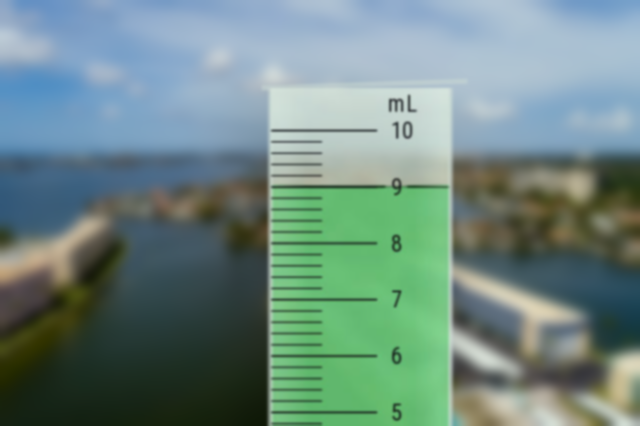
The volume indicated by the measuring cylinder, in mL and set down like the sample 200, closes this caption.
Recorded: 9
